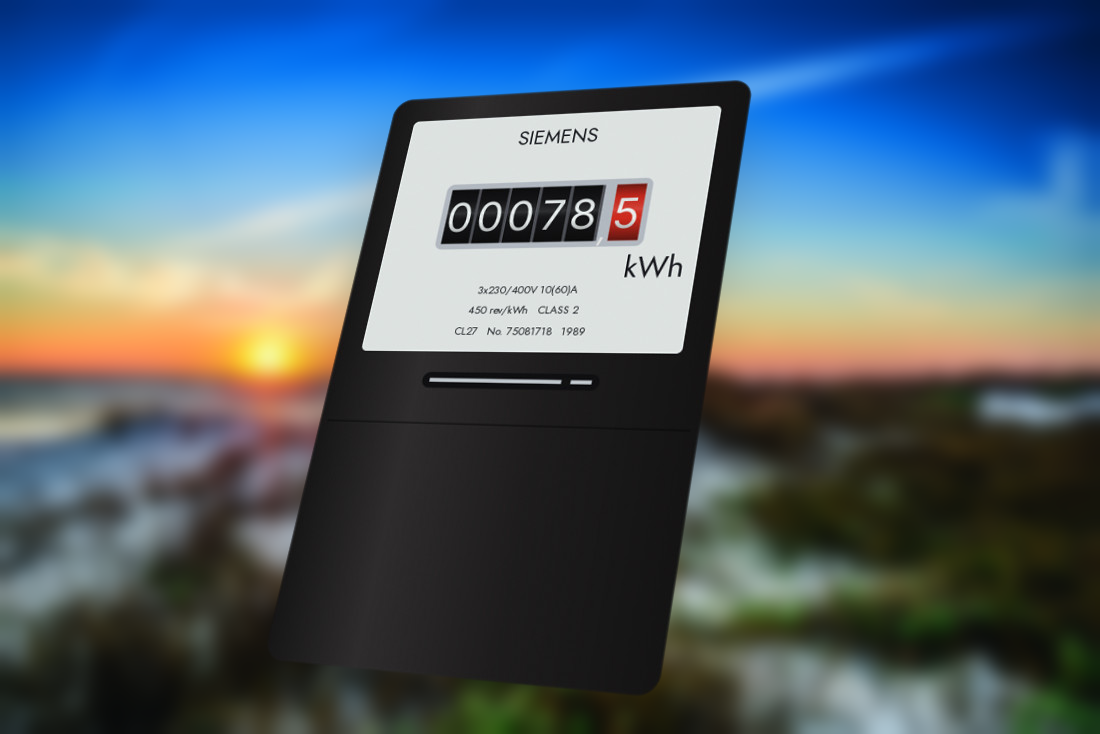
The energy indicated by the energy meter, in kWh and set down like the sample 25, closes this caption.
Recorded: 78.5
